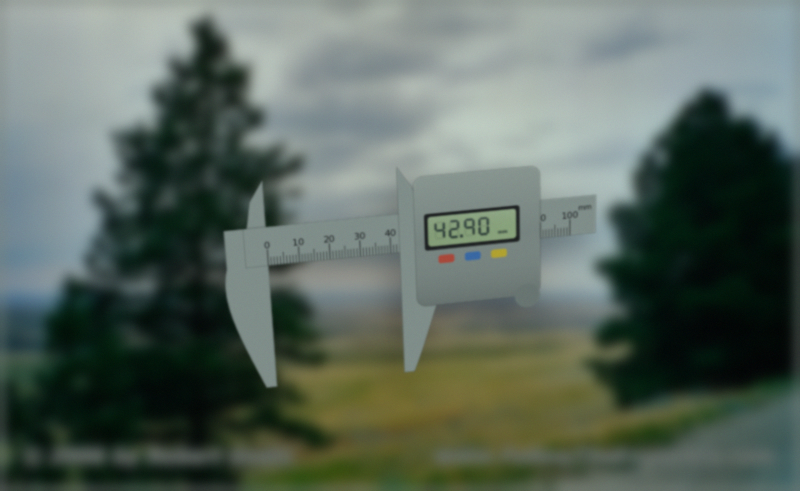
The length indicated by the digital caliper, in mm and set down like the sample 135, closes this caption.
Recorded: 42.90
